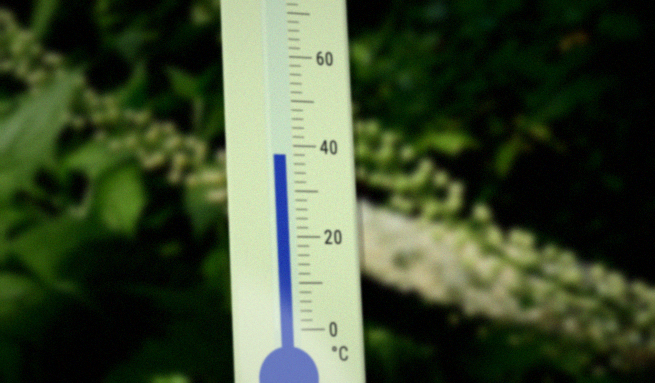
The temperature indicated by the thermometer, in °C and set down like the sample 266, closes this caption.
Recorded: 38
